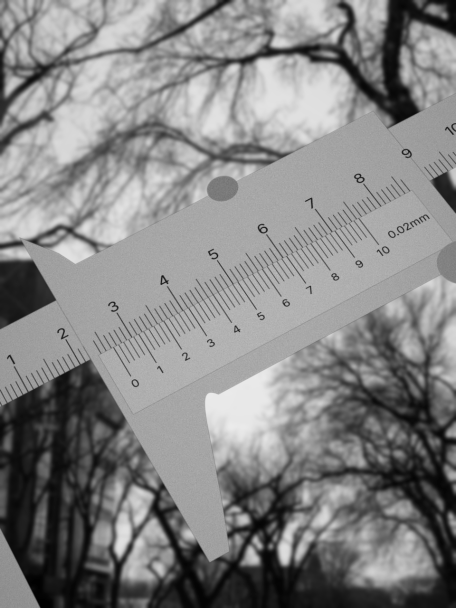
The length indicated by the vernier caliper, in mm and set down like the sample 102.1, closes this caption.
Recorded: 26.4
